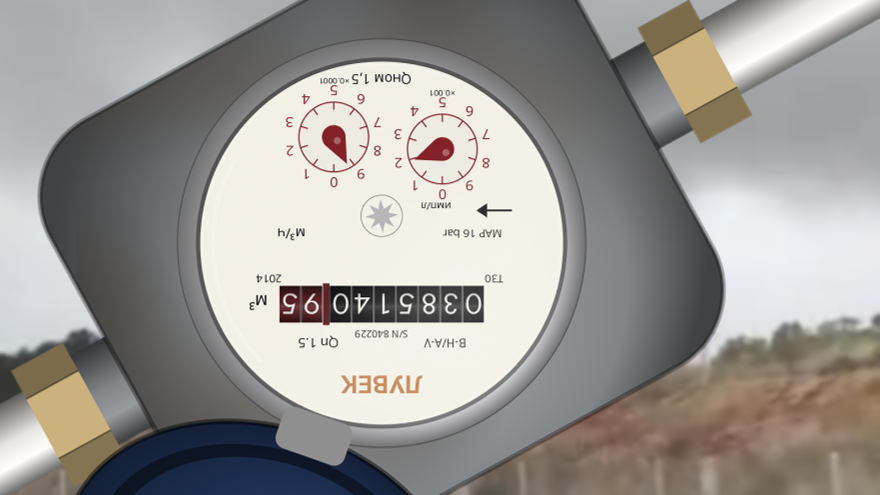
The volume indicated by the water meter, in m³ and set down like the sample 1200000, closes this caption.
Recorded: 385140.9519
